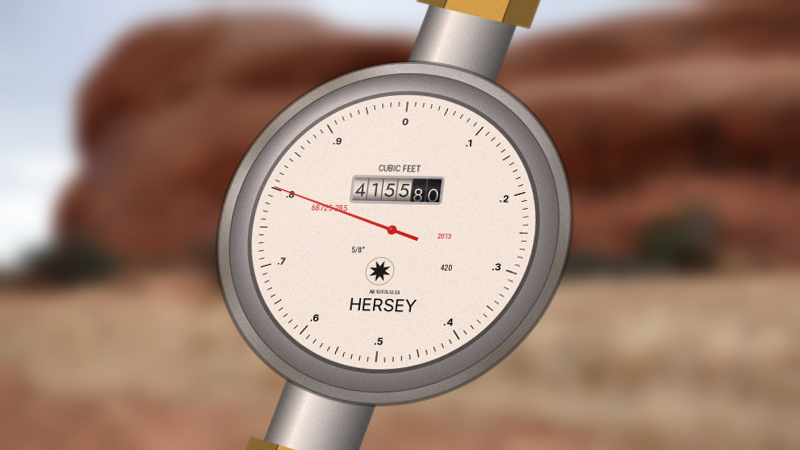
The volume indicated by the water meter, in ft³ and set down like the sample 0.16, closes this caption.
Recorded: 415579.80
